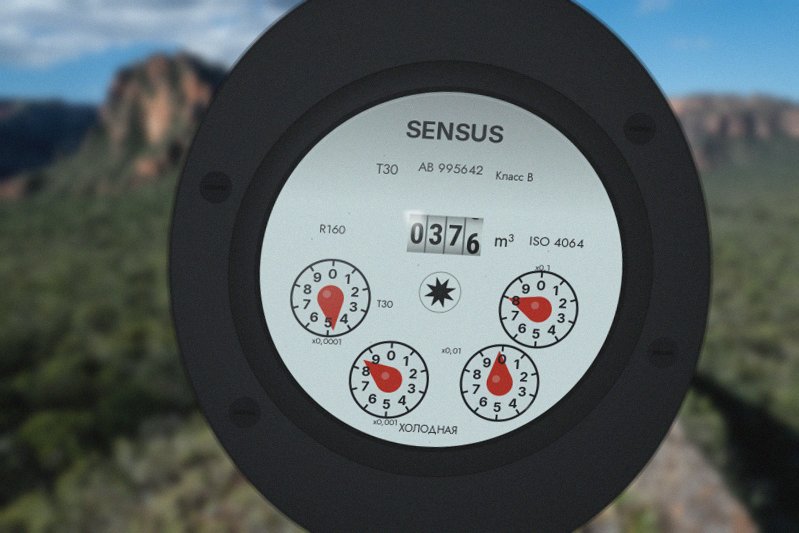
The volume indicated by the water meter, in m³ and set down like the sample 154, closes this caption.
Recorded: 375.7984
